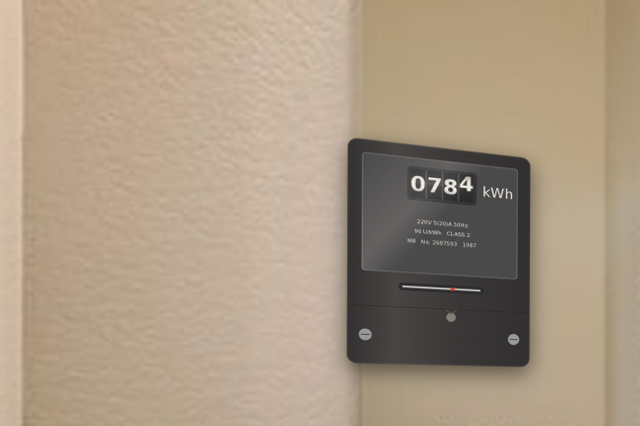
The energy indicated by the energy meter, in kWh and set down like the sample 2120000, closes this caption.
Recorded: 784
